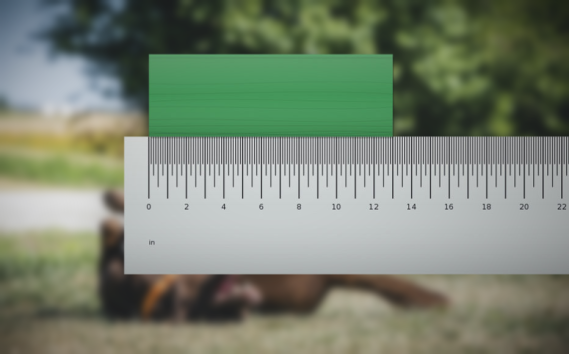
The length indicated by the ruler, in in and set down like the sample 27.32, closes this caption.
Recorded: 13
